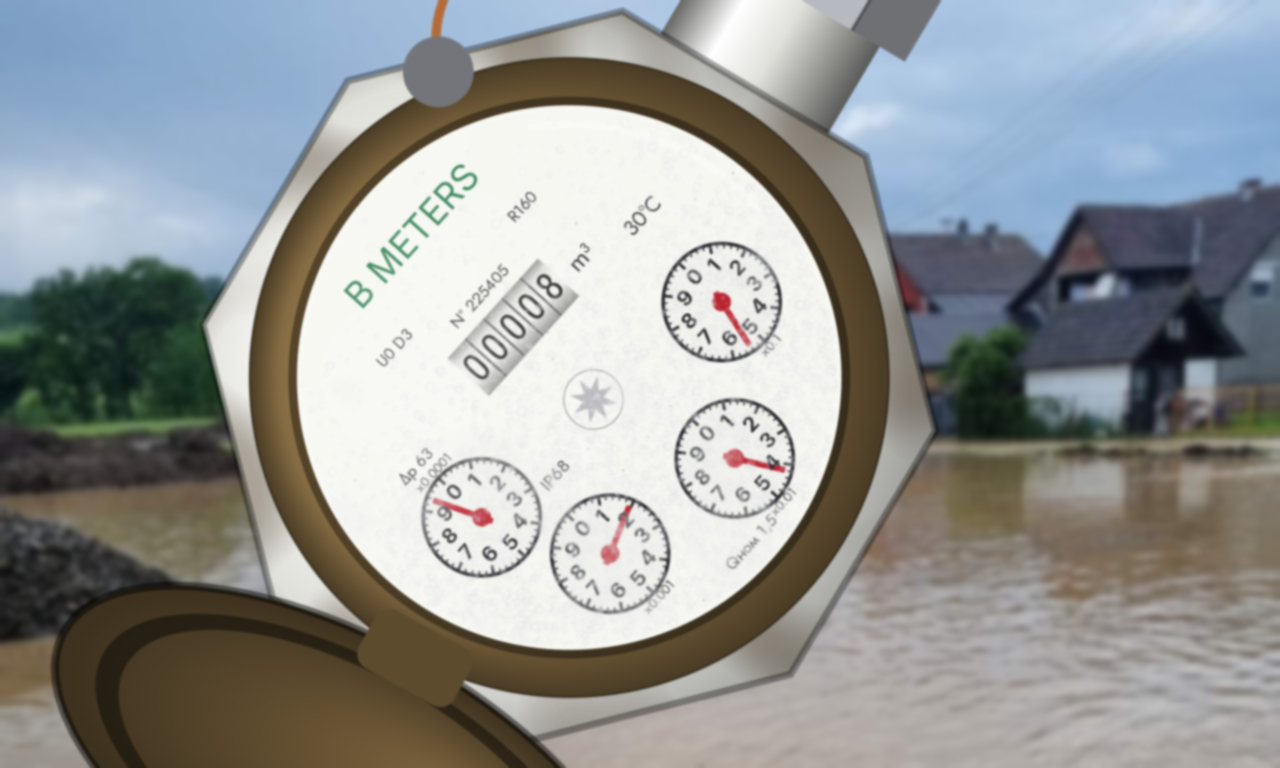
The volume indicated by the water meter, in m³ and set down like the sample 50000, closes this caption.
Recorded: 8.5419
